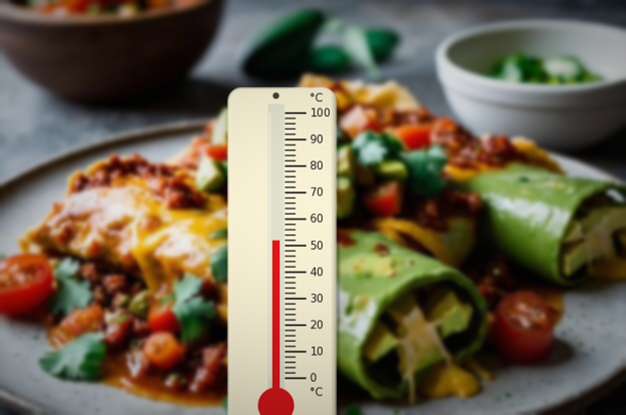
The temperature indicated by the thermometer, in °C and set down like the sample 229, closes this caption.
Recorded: 52
